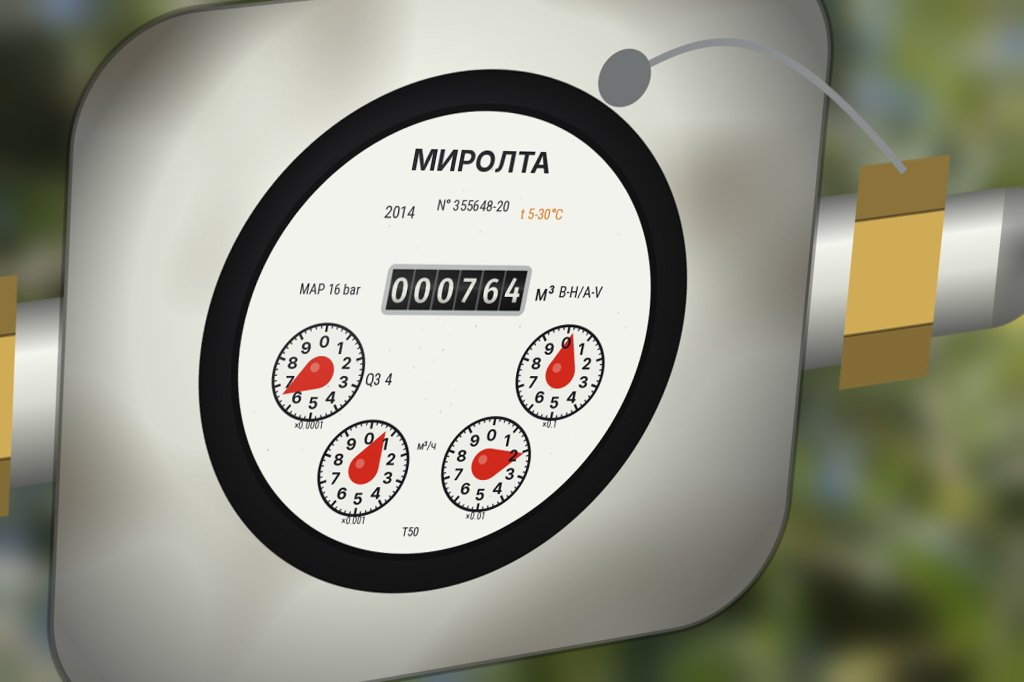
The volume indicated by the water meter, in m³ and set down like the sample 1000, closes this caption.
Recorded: 764.0206
